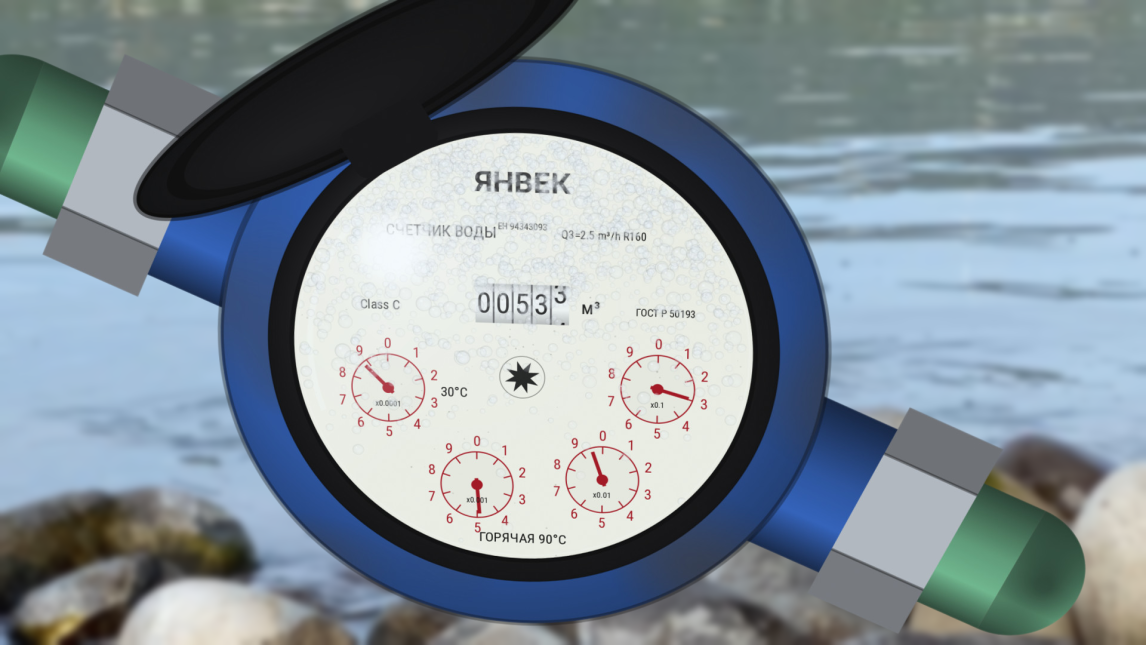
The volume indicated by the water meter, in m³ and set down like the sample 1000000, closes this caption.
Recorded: 533.2948
